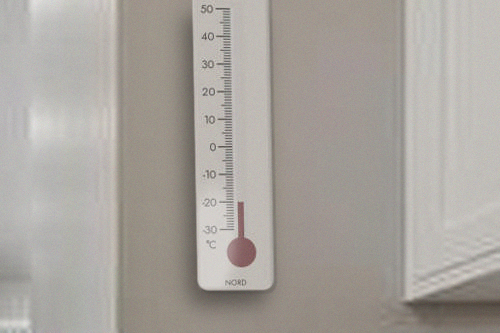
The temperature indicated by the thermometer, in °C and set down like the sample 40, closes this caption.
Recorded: -20
